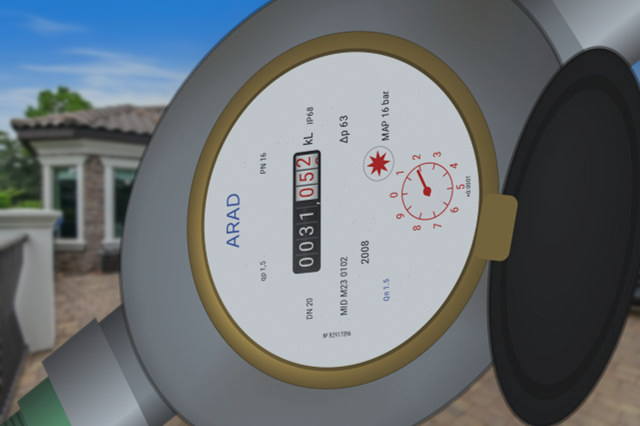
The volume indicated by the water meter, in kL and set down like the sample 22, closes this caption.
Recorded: 31.0521
